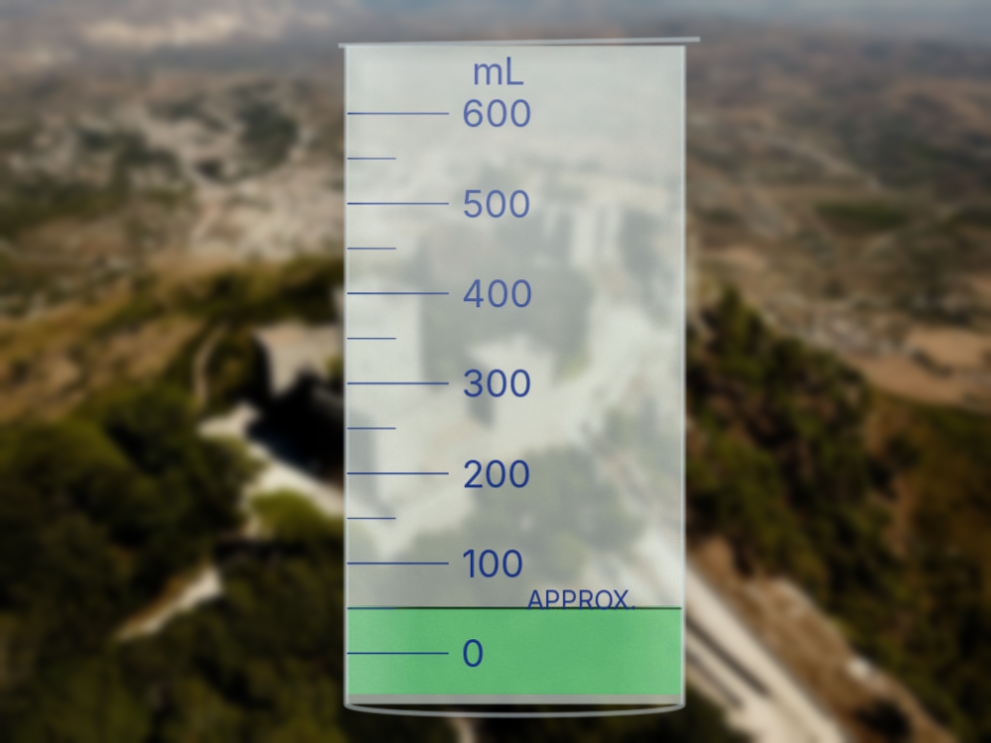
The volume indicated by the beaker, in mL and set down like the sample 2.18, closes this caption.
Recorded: 50
